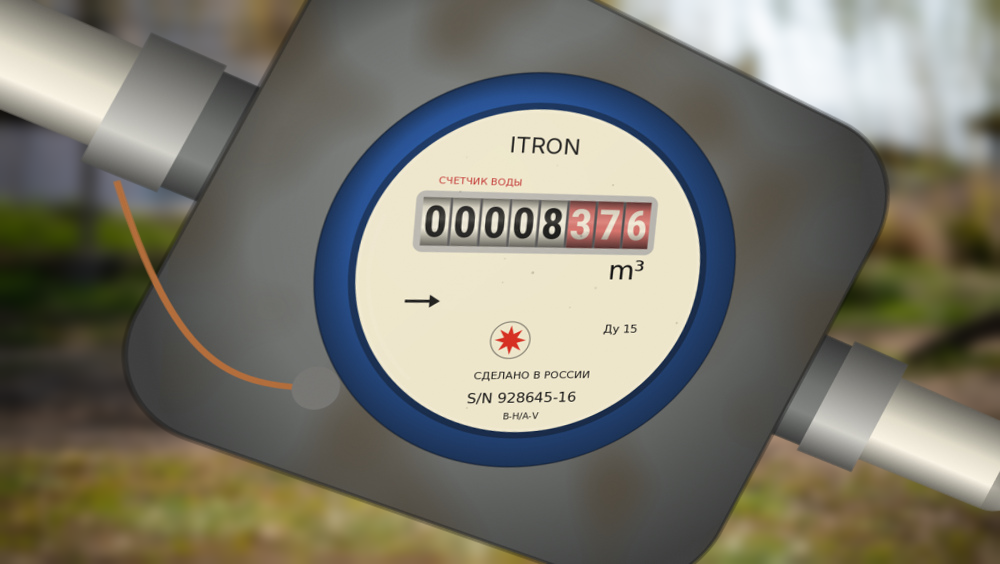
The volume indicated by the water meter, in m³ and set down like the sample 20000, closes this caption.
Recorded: 8.376
